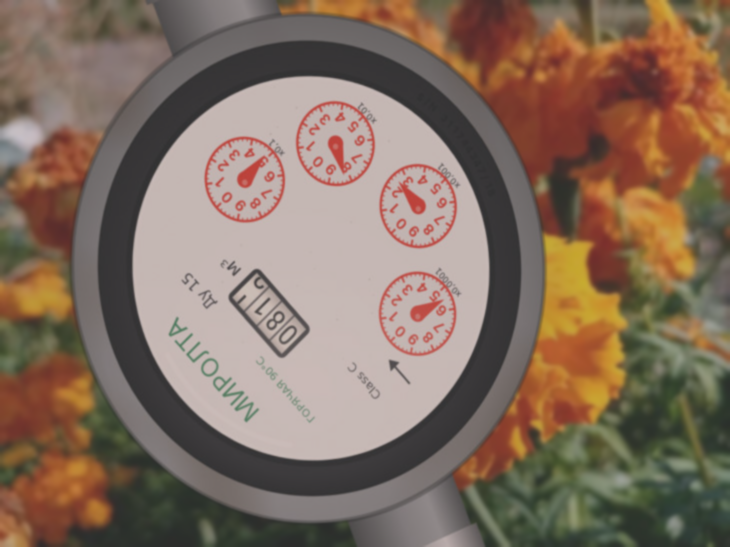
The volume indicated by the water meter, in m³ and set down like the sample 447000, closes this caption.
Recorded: 811.4825
